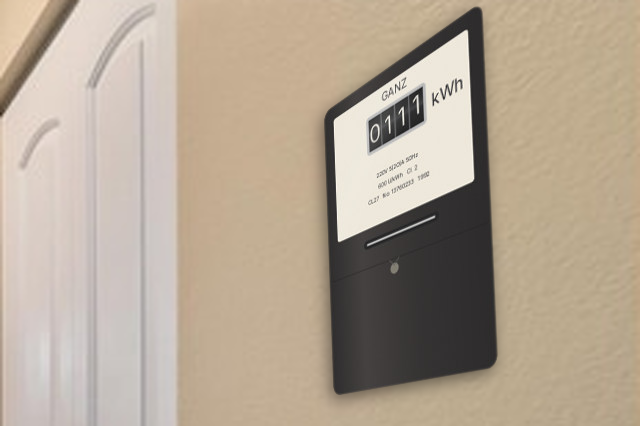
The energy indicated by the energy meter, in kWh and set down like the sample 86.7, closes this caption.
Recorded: 111
